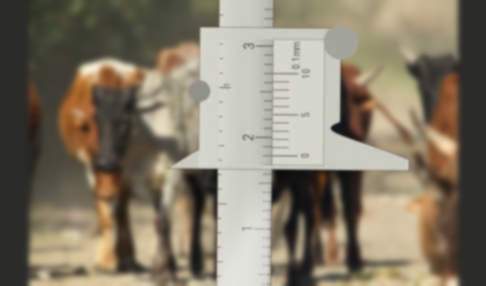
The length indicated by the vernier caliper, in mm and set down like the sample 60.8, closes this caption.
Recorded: 18.0
